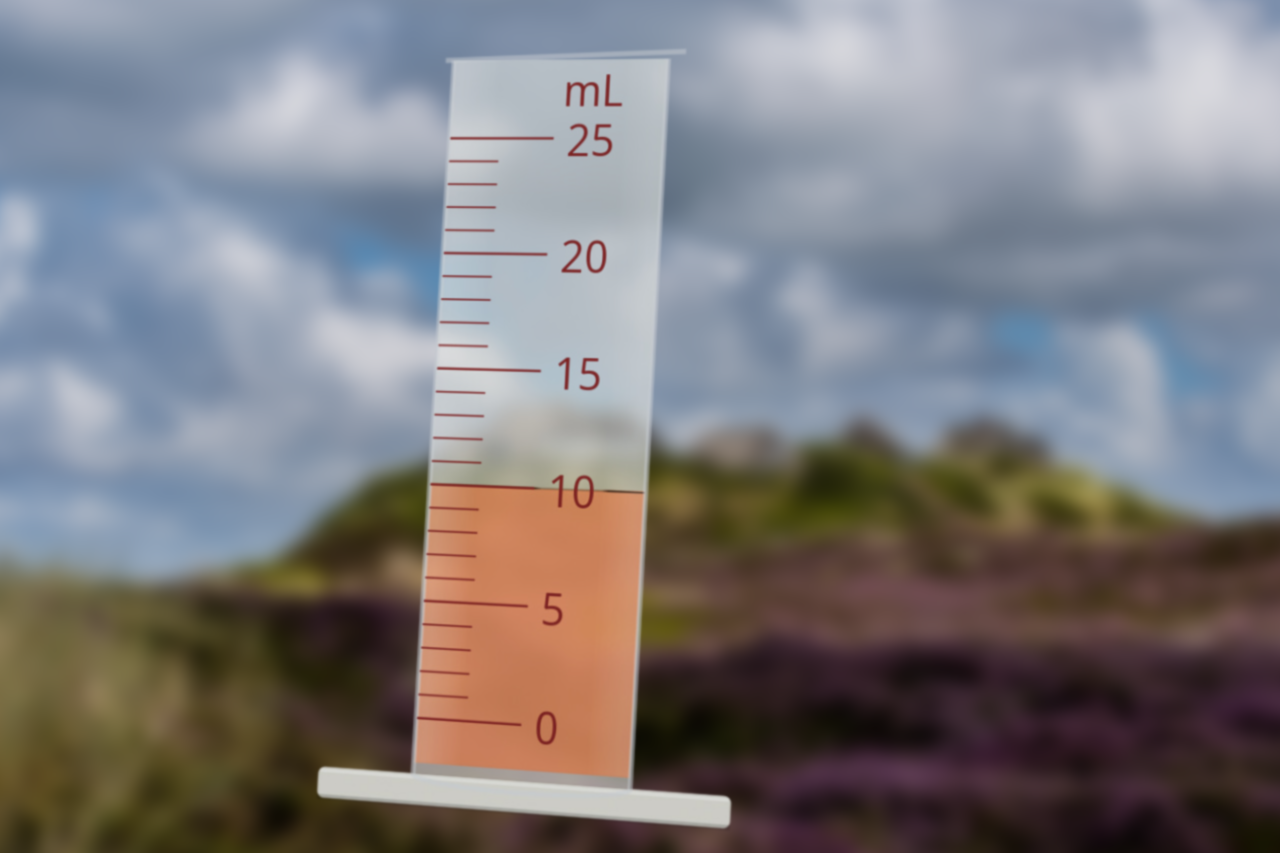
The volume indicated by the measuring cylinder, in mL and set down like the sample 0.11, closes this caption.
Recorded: 10
